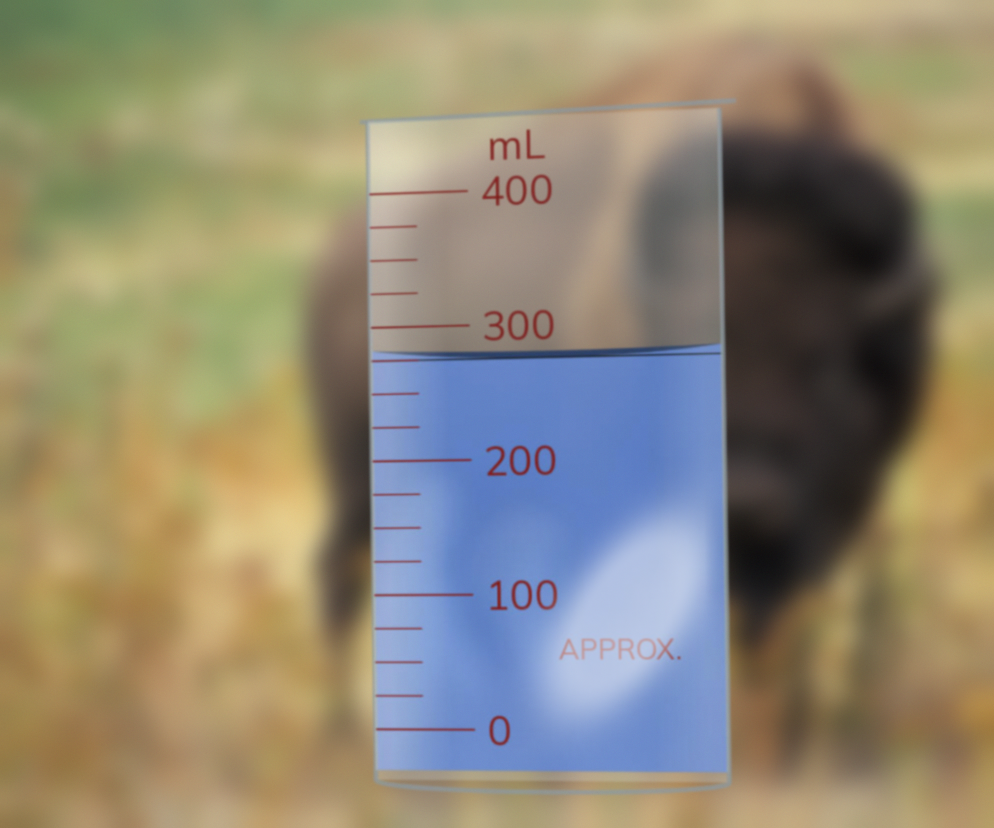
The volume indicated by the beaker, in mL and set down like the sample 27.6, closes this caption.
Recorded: 275
